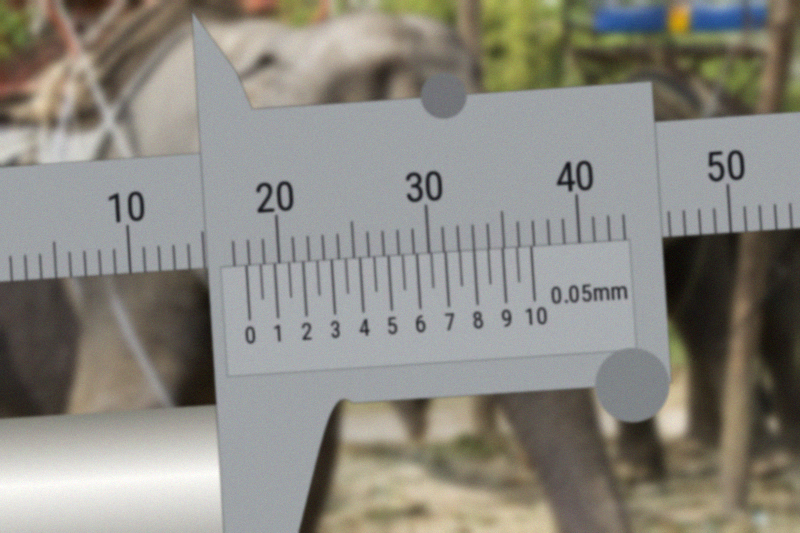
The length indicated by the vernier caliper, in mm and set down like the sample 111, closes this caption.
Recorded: 17.8
